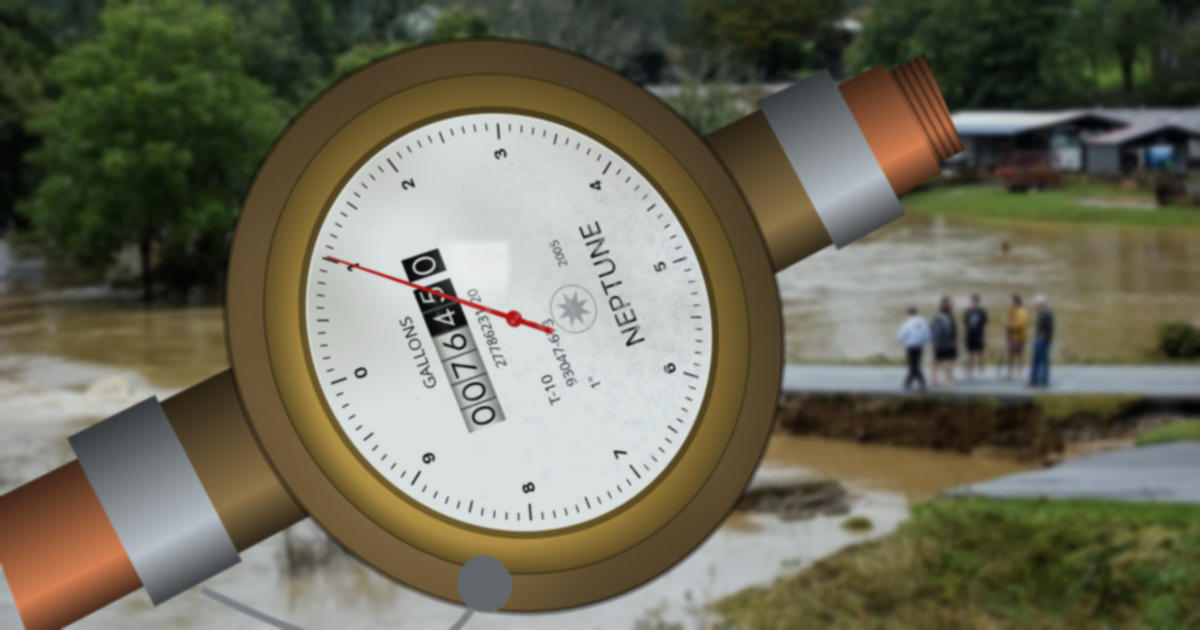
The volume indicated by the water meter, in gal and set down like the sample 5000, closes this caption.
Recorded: 76451.0
